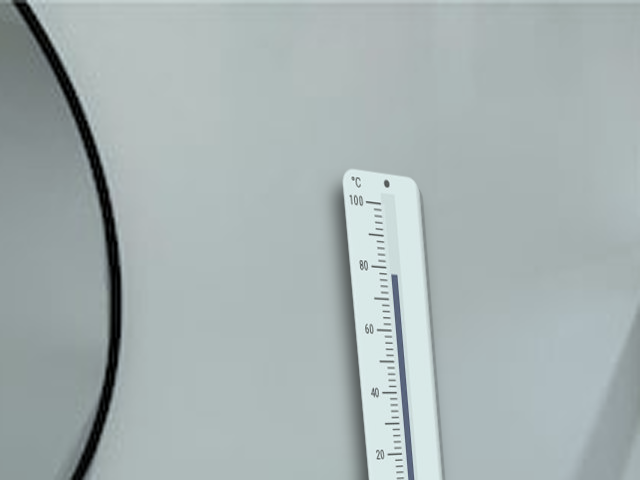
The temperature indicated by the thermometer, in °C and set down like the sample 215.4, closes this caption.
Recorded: 78
